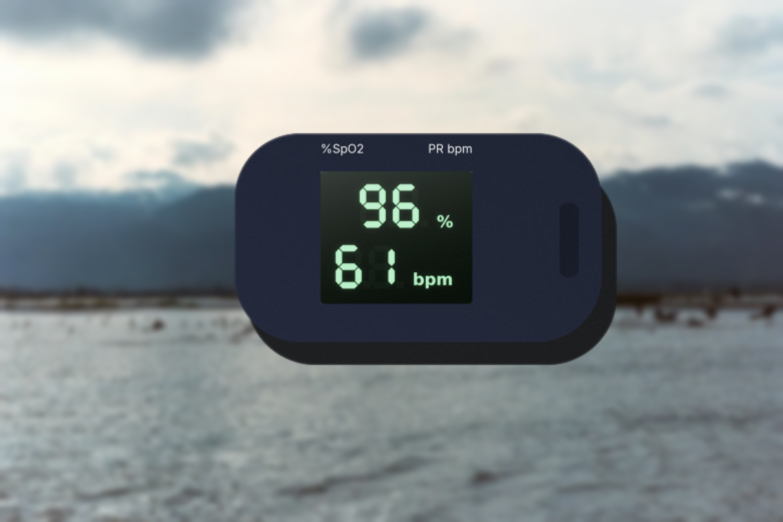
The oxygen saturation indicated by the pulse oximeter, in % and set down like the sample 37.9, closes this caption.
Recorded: 96
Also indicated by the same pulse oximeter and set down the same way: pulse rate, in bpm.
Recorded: 61
